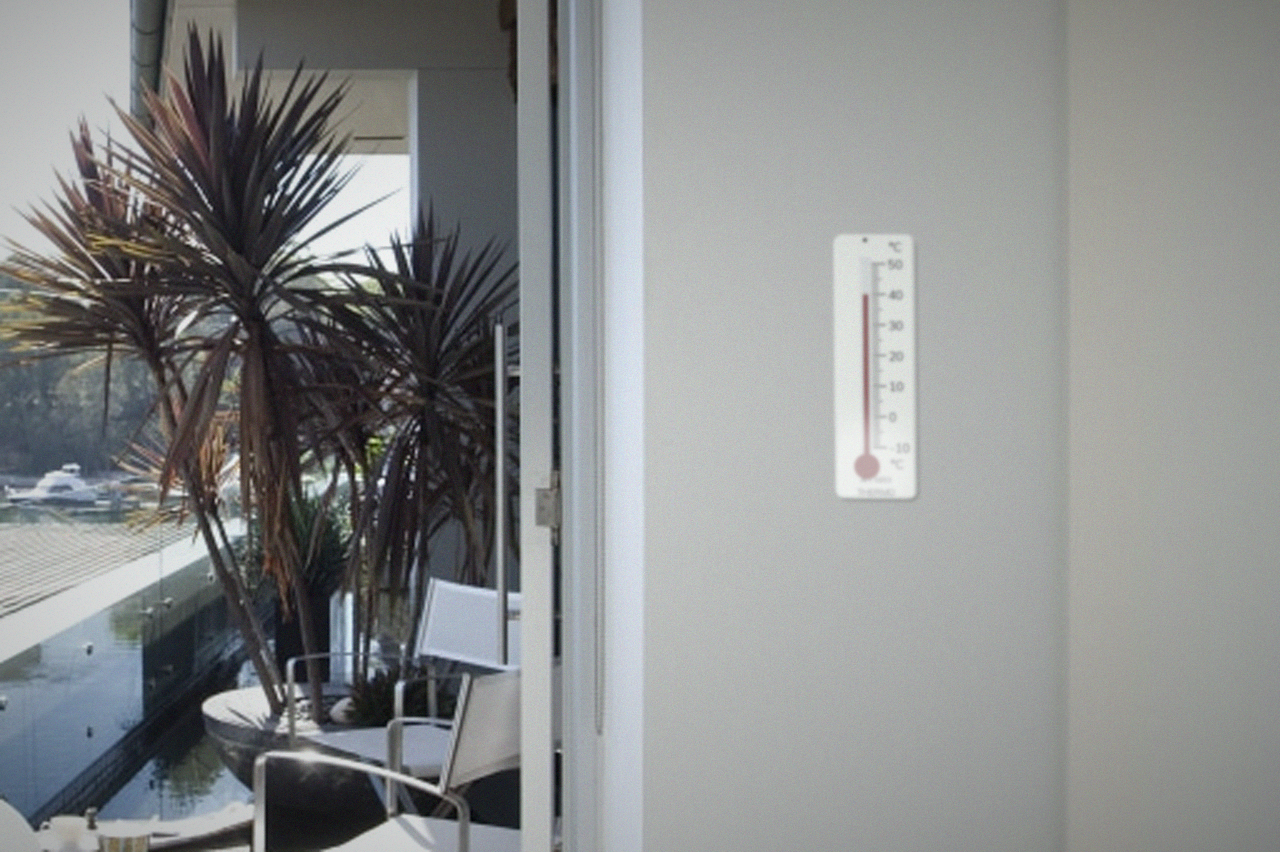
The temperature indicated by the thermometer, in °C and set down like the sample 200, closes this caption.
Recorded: 40
